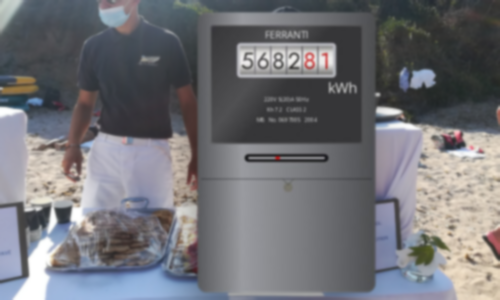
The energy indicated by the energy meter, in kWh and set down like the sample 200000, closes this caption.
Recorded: 5682.81
